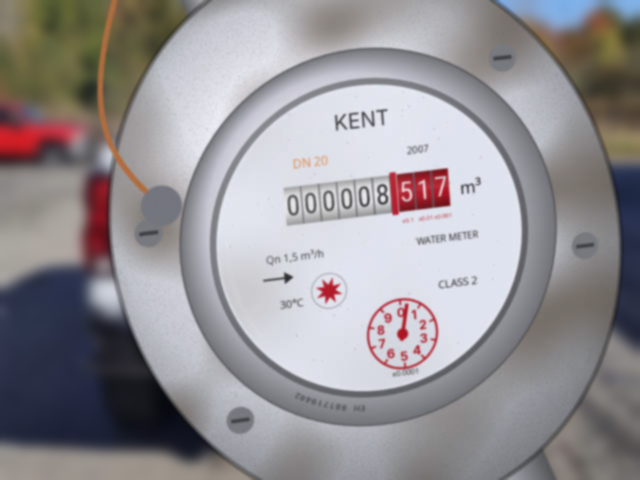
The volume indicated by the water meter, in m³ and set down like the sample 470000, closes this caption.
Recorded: 8.5170
